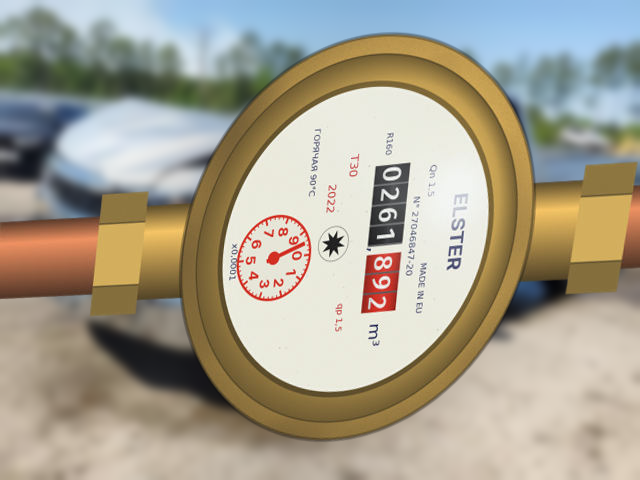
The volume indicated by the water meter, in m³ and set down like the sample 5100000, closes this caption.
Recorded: 261.8919
